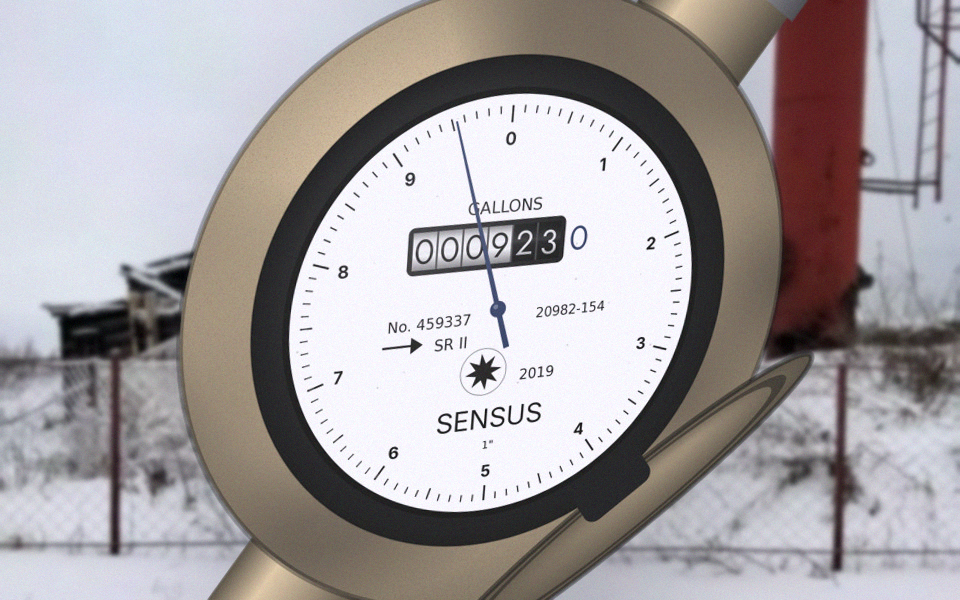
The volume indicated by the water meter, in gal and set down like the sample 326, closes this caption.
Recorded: 9229.5
